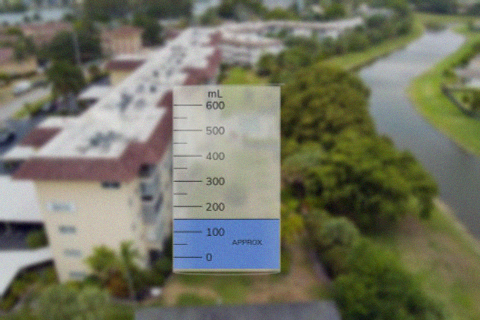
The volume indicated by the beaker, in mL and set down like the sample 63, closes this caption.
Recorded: 150
